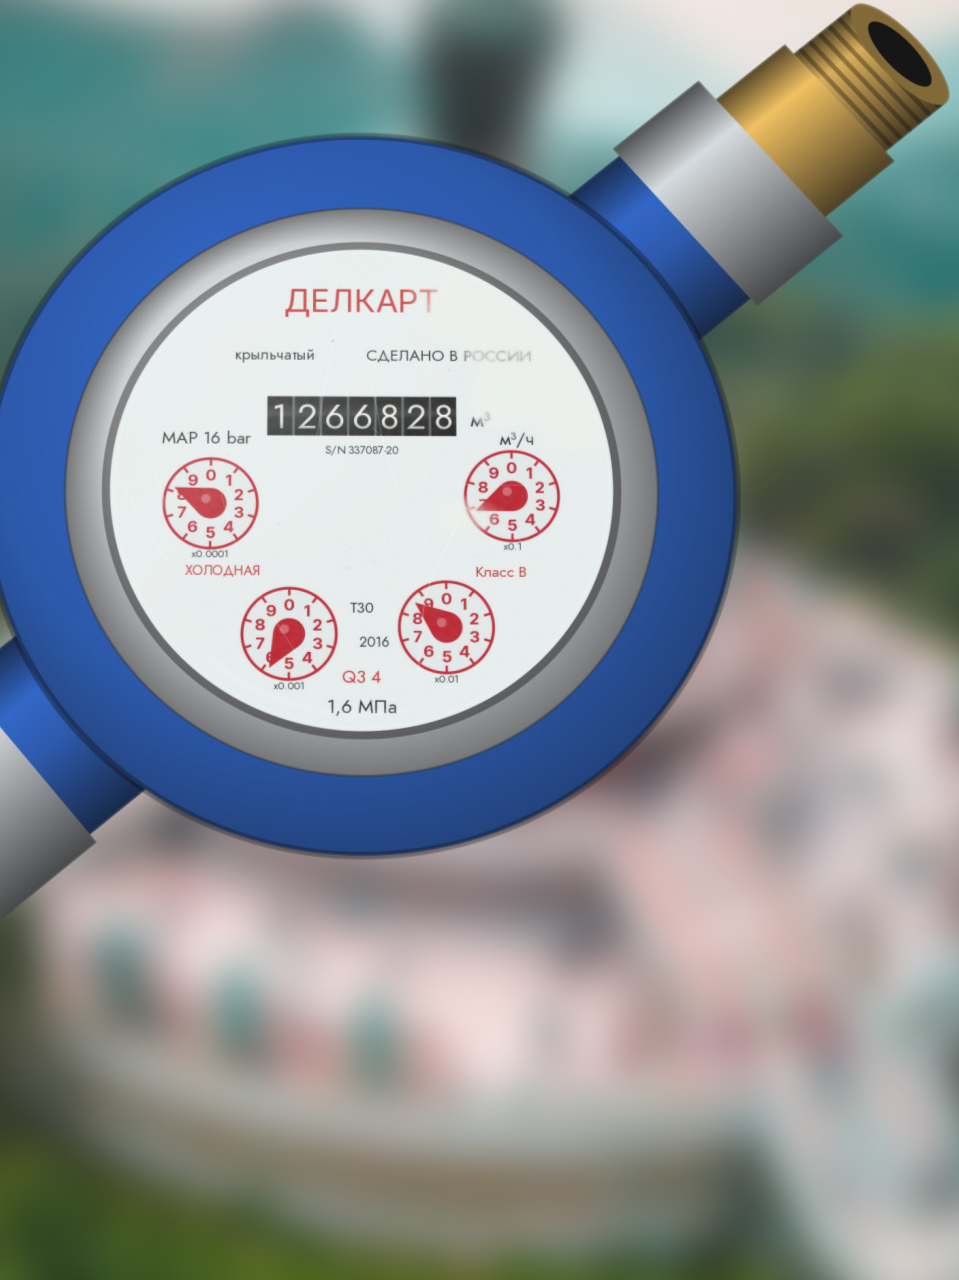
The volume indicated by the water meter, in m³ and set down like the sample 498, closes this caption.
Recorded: 1266828.6858
